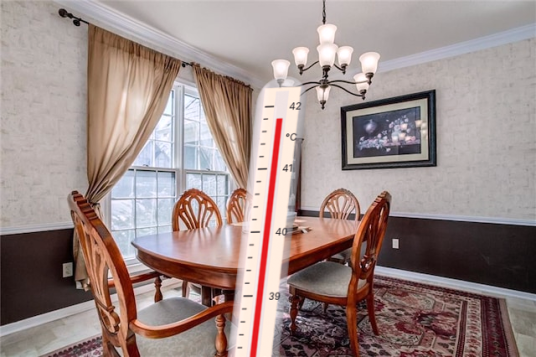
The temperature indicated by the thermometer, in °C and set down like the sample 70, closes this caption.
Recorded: 41.8
